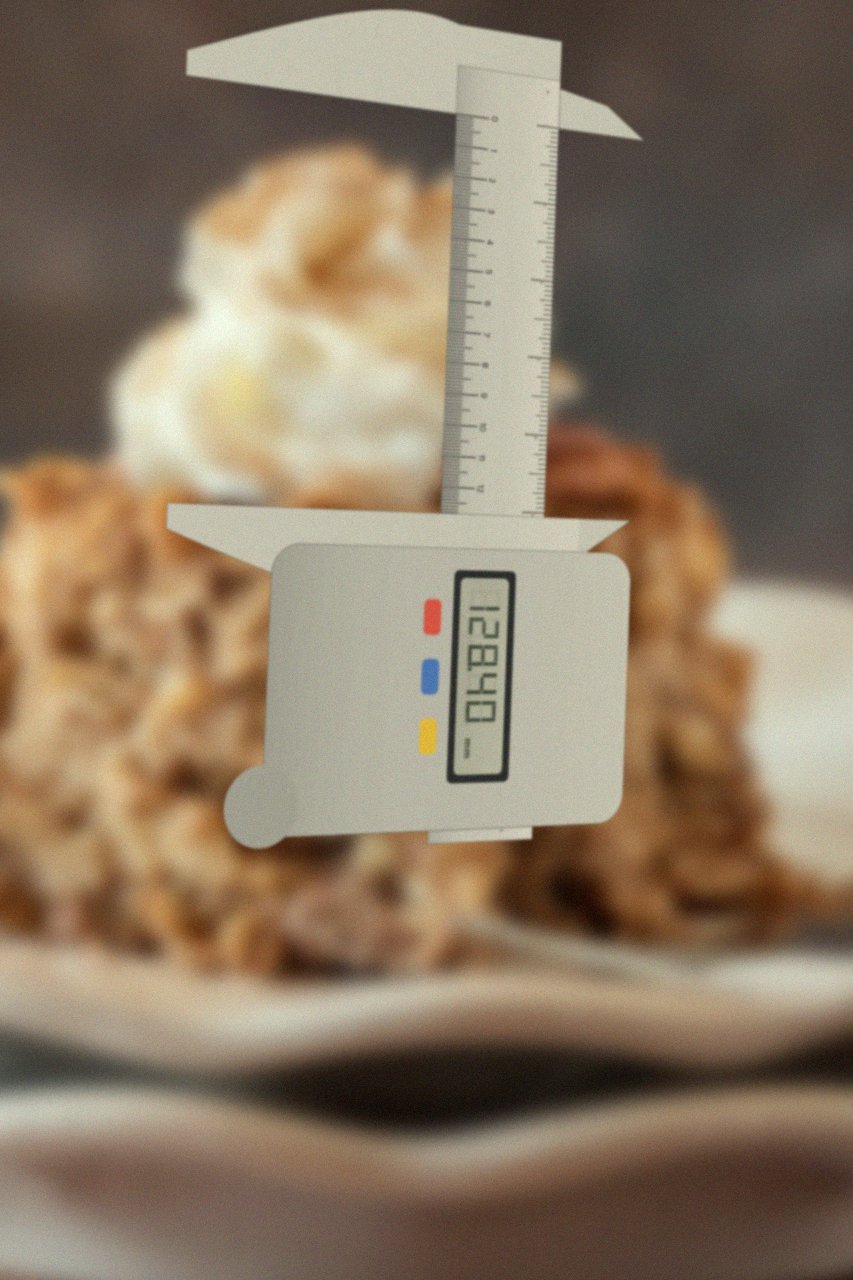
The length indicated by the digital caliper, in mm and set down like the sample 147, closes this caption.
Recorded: 128.40
